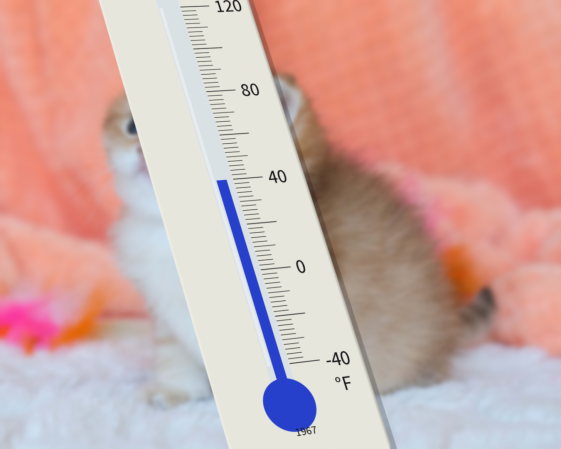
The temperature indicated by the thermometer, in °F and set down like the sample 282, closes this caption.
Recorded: 40
